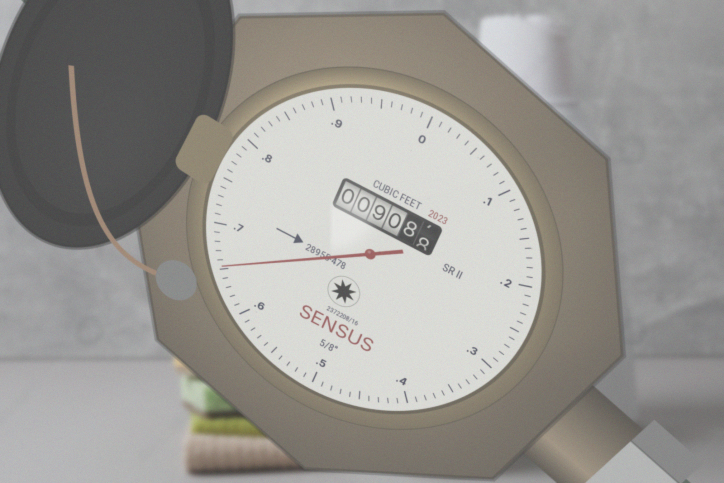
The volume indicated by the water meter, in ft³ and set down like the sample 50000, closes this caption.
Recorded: 9087.65
